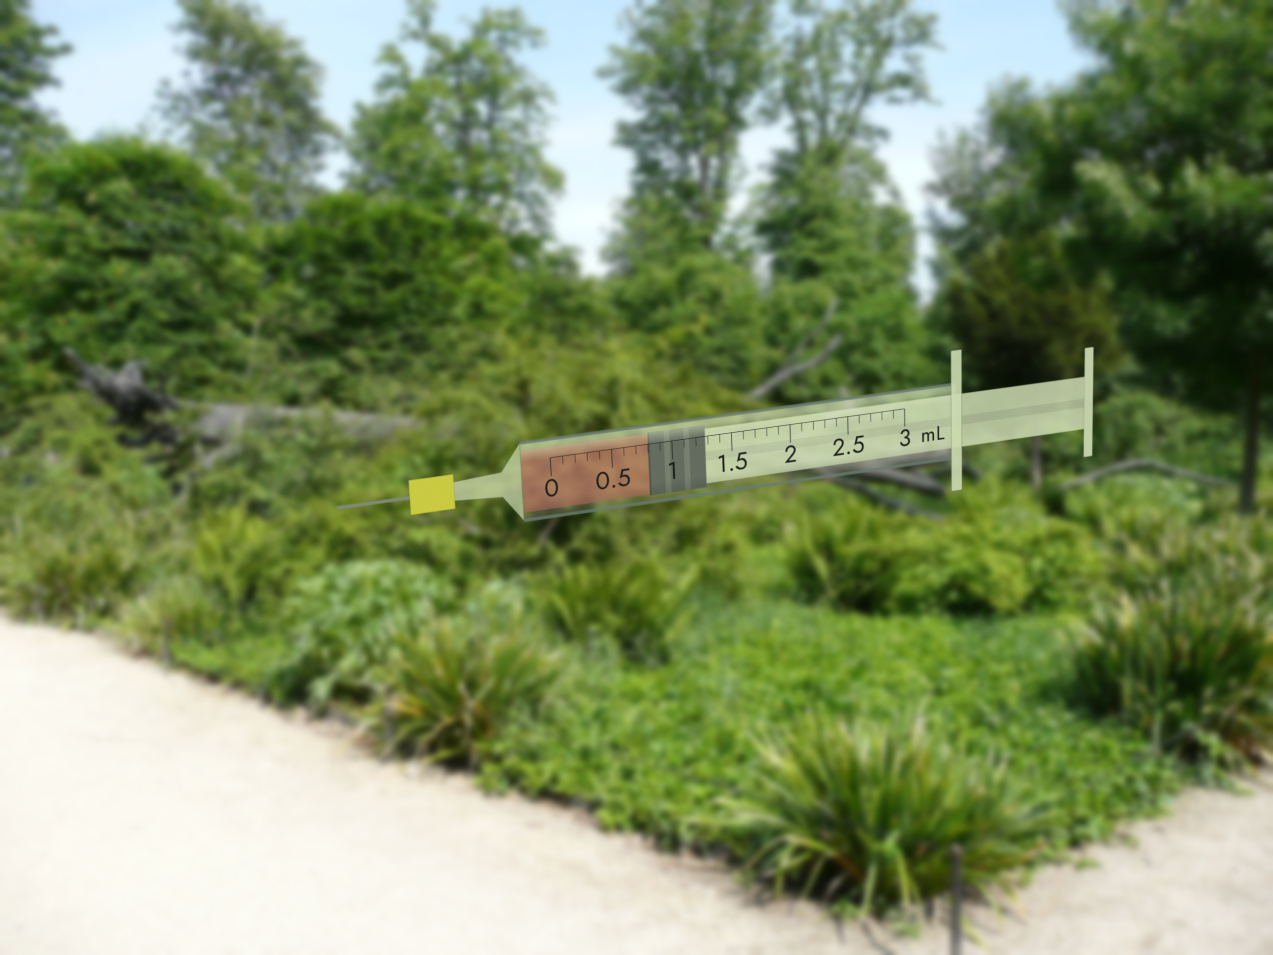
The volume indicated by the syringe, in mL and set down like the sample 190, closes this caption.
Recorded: 0.8
